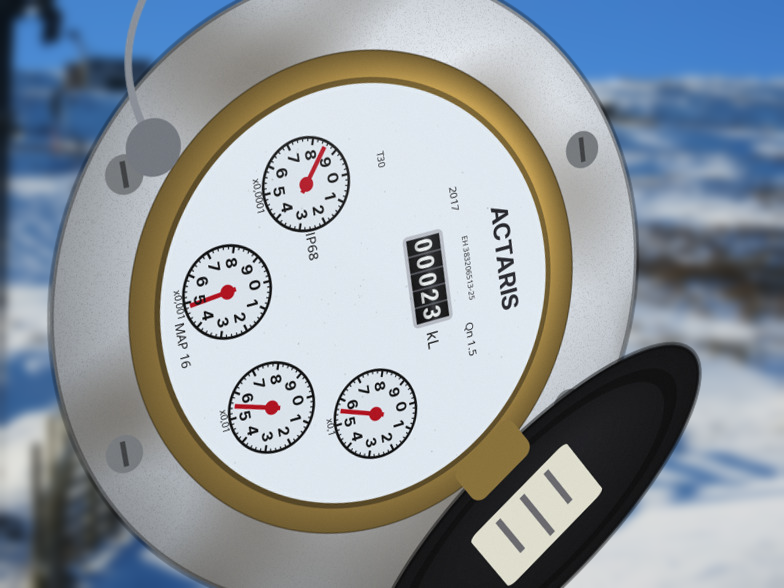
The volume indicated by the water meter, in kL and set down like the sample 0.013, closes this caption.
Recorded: 23.5548
